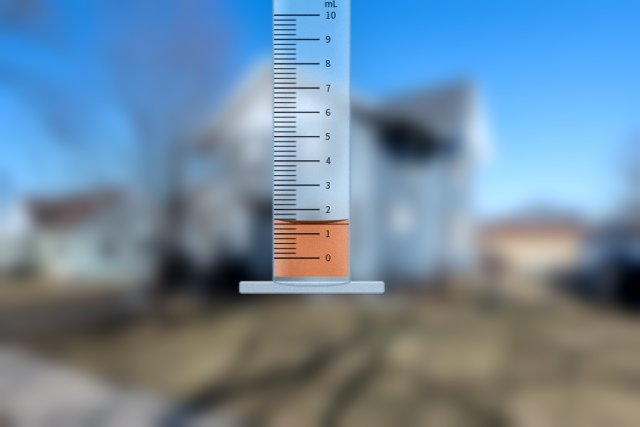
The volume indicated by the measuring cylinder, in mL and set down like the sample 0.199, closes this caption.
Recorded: 1.4
